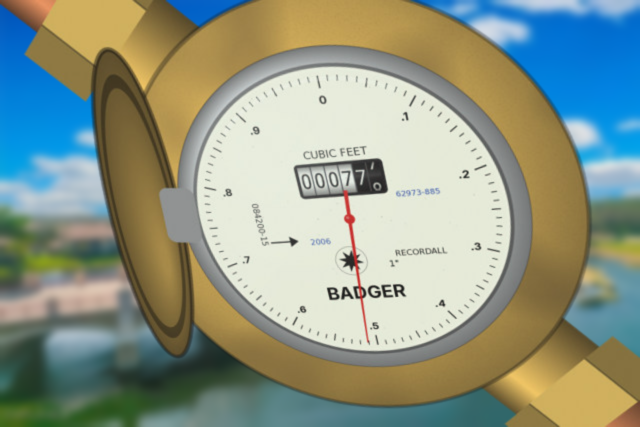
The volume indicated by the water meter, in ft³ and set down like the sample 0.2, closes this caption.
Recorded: 777.51
